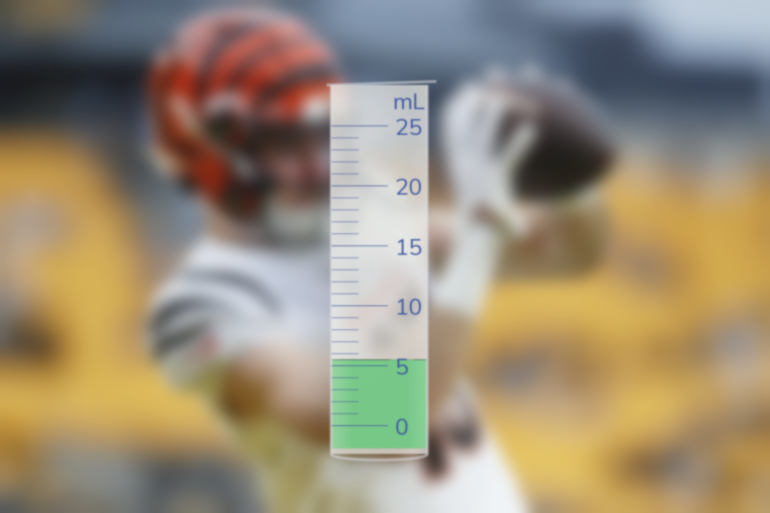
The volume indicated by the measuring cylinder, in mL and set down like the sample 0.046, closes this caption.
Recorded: 5.5
